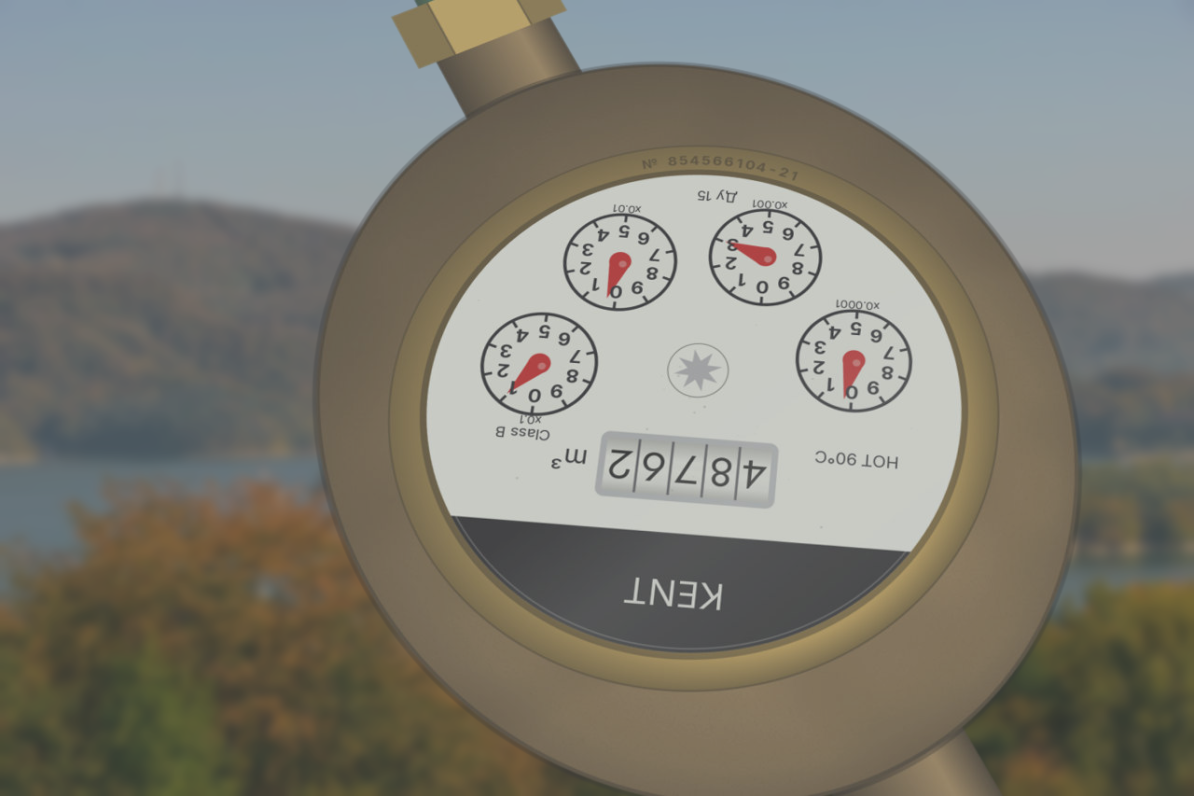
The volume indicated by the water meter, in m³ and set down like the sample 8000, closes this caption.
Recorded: 48762.1030
